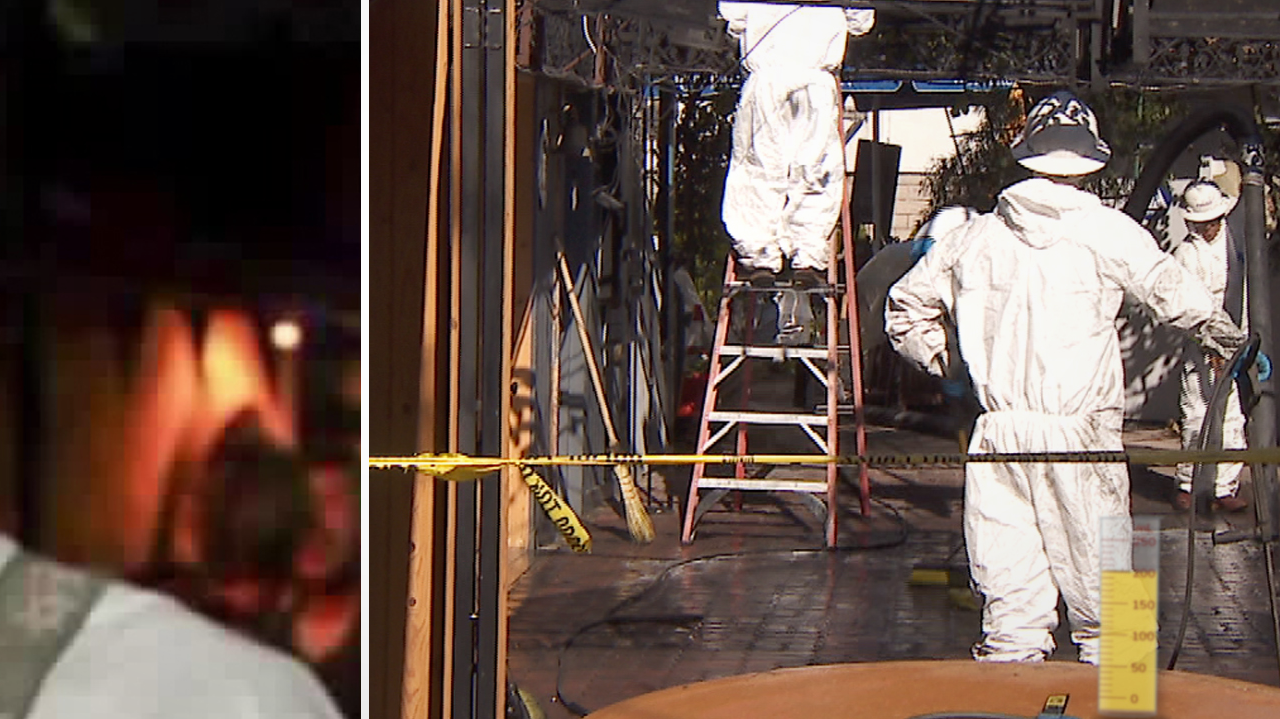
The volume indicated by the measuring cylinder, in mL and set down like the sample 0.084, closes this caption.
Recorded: 200
